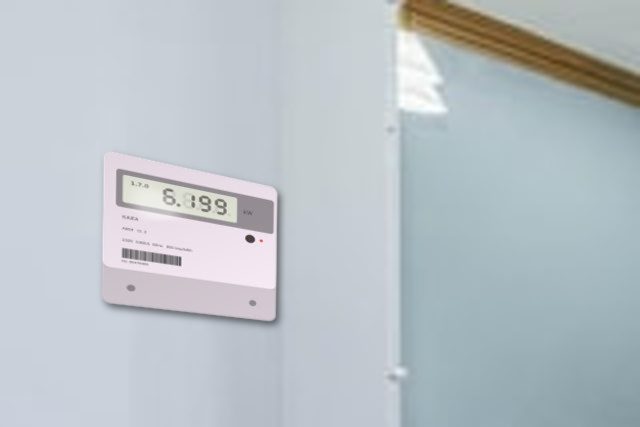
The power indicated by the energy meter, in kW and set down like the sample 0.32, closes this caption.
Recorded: 6.199
